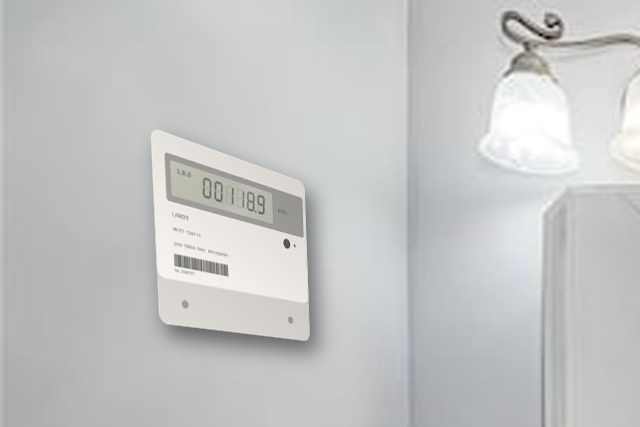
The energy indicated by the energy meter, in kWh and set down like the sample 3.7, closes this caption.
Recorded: 118.9
